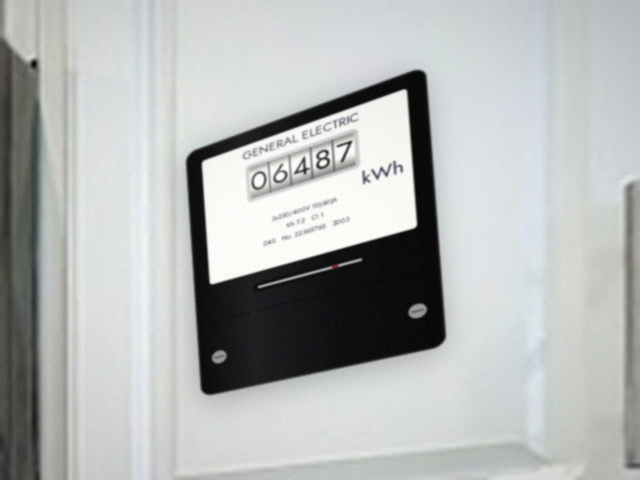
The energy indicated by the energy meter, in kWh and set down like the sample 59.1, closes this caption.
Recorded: 6487
